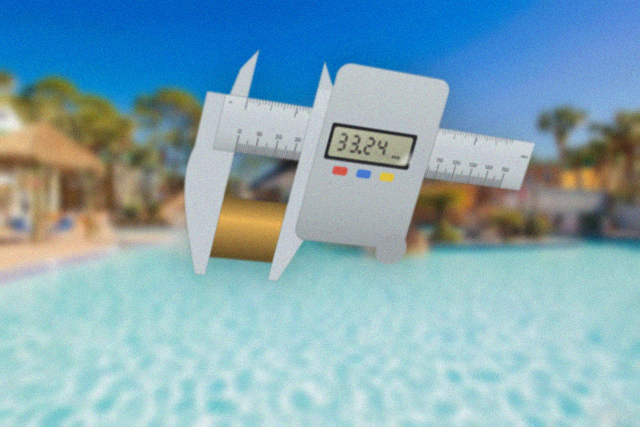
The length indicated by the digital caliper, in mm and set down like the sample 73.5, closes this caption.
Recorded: 33.24
